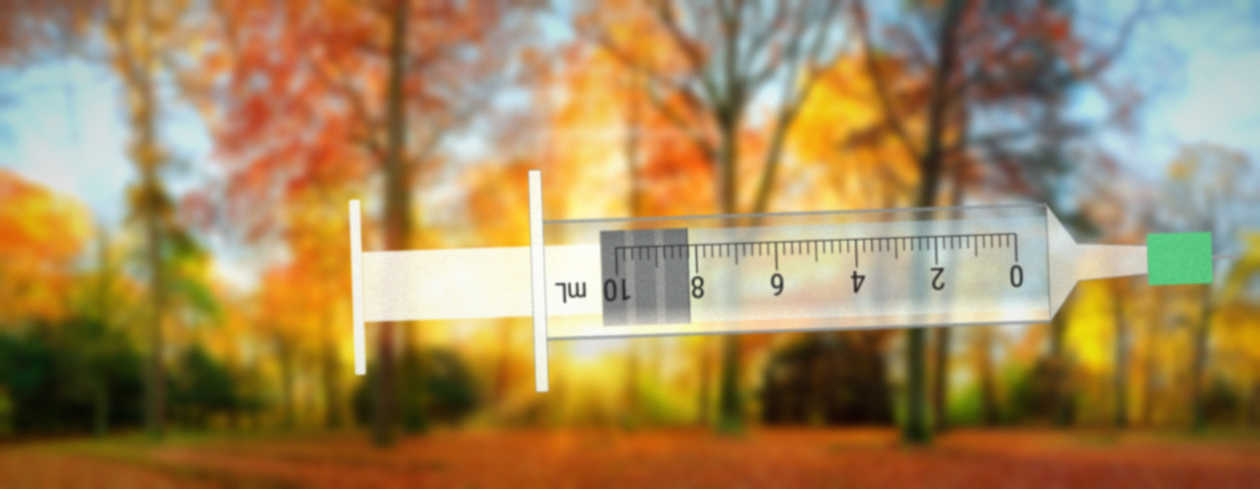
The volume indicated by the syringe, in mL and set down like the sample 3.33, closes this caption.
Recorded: 8.2
